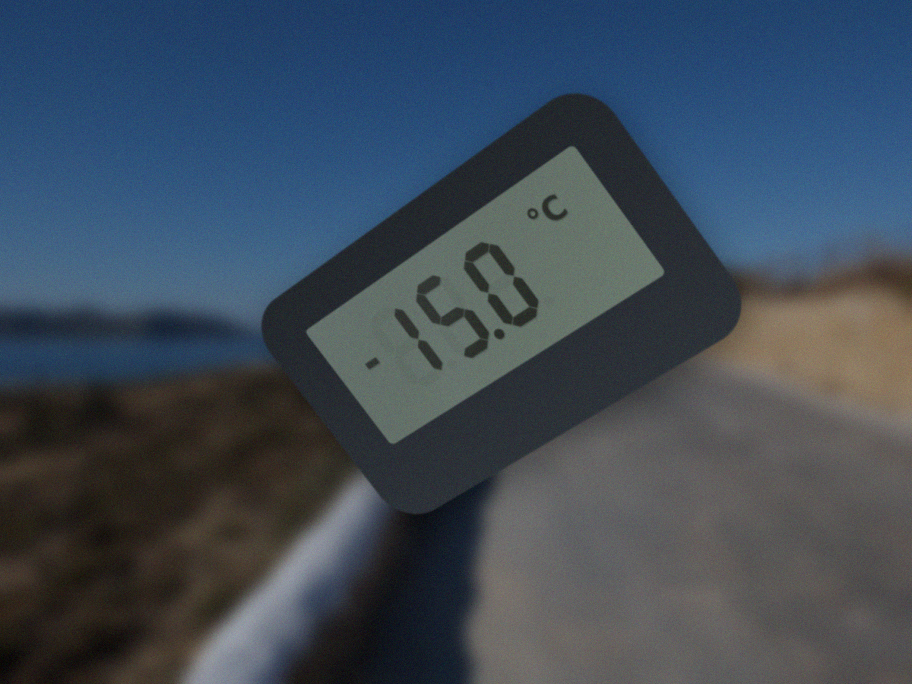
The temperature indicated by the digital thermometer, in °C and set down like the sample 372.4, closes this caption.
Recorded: -15.0
